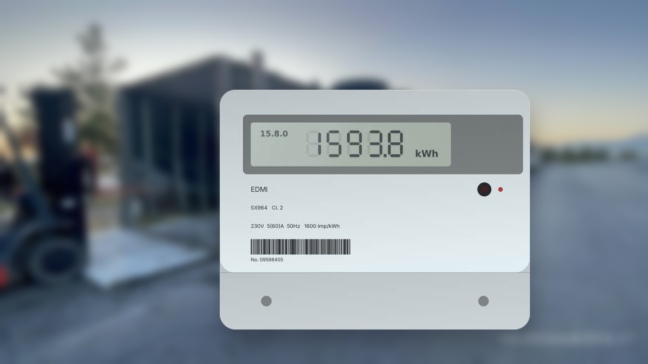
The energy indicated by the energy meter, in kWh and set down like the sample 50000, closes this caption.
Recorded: 1593.8
